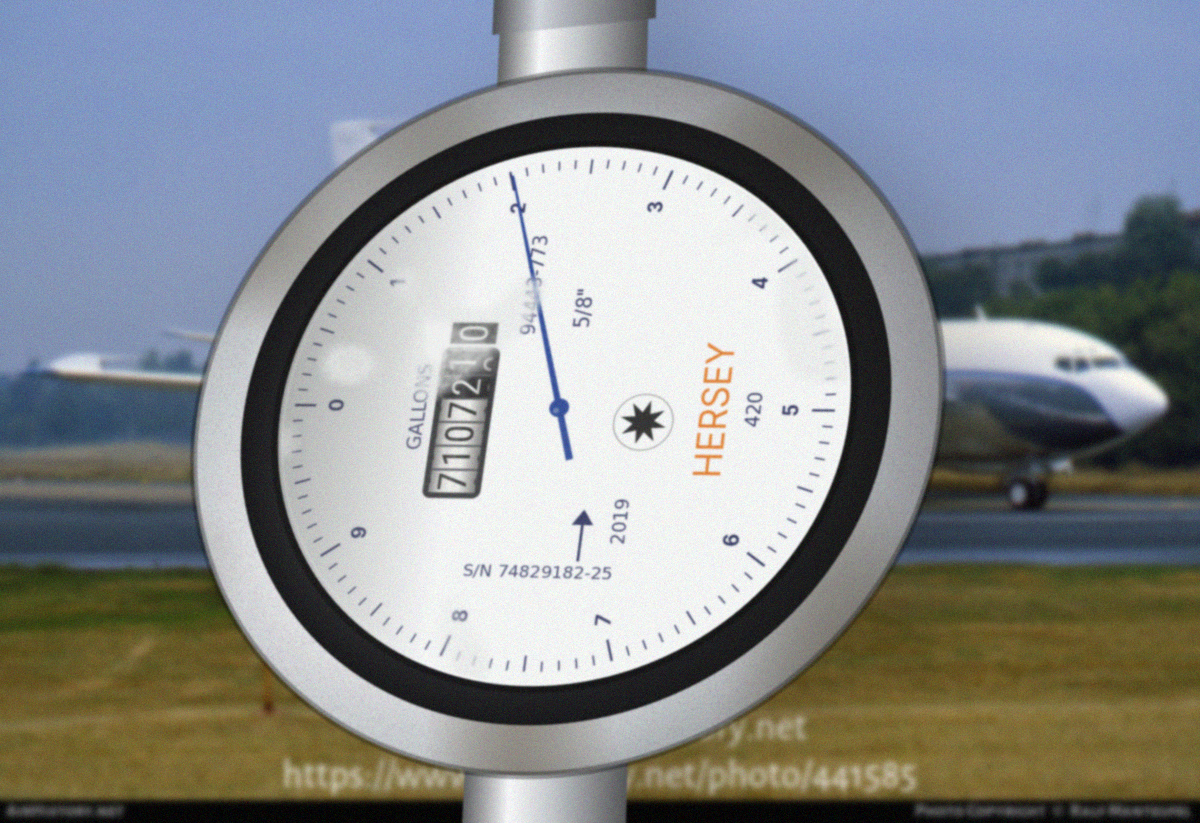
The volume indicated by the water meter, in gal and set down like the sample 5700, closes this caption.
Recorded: 7107212.0
